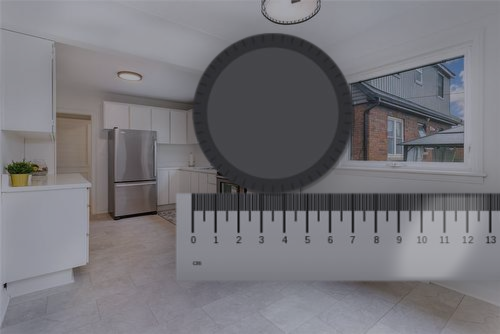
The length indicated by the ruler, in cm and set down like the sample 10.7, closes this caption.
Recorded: 7
